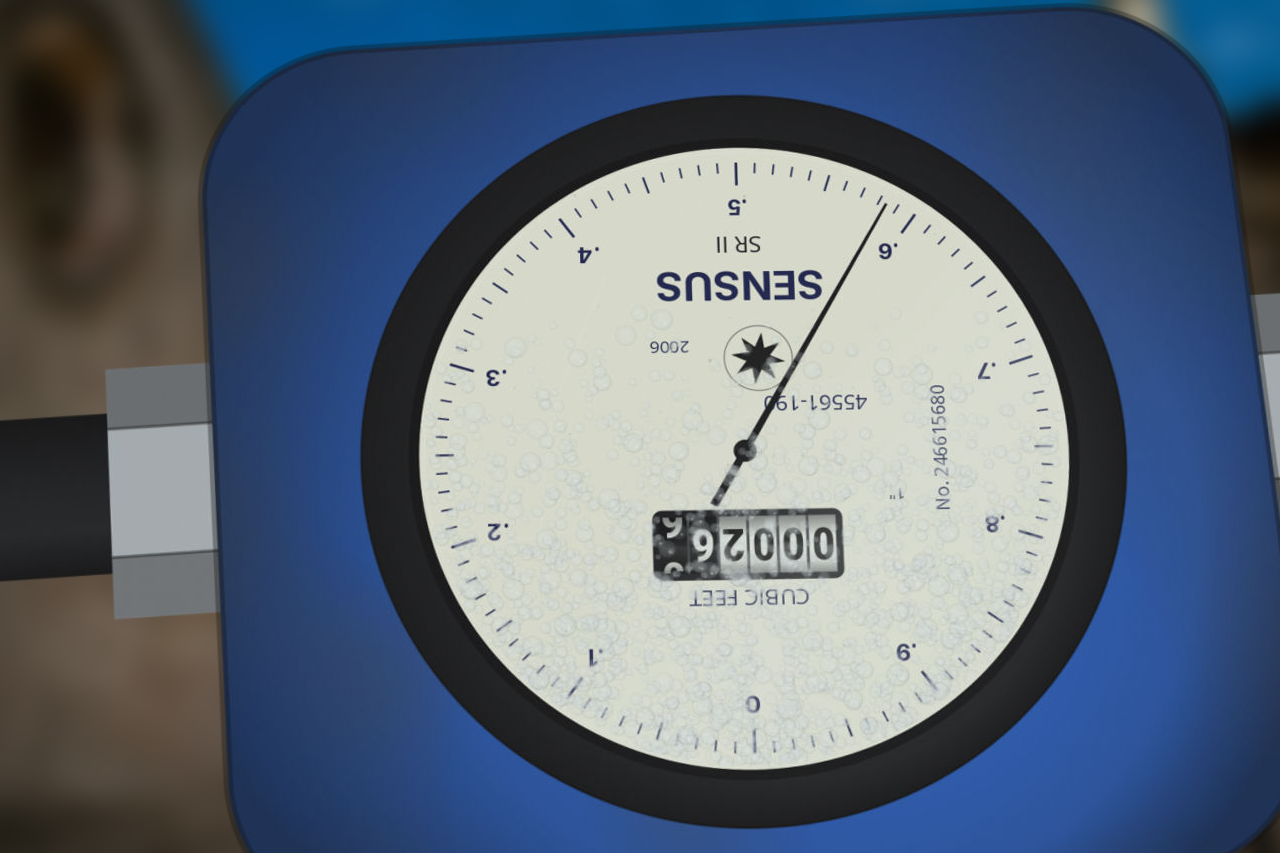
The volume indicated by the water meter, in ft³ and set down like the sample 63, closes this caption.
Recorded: 265.58
